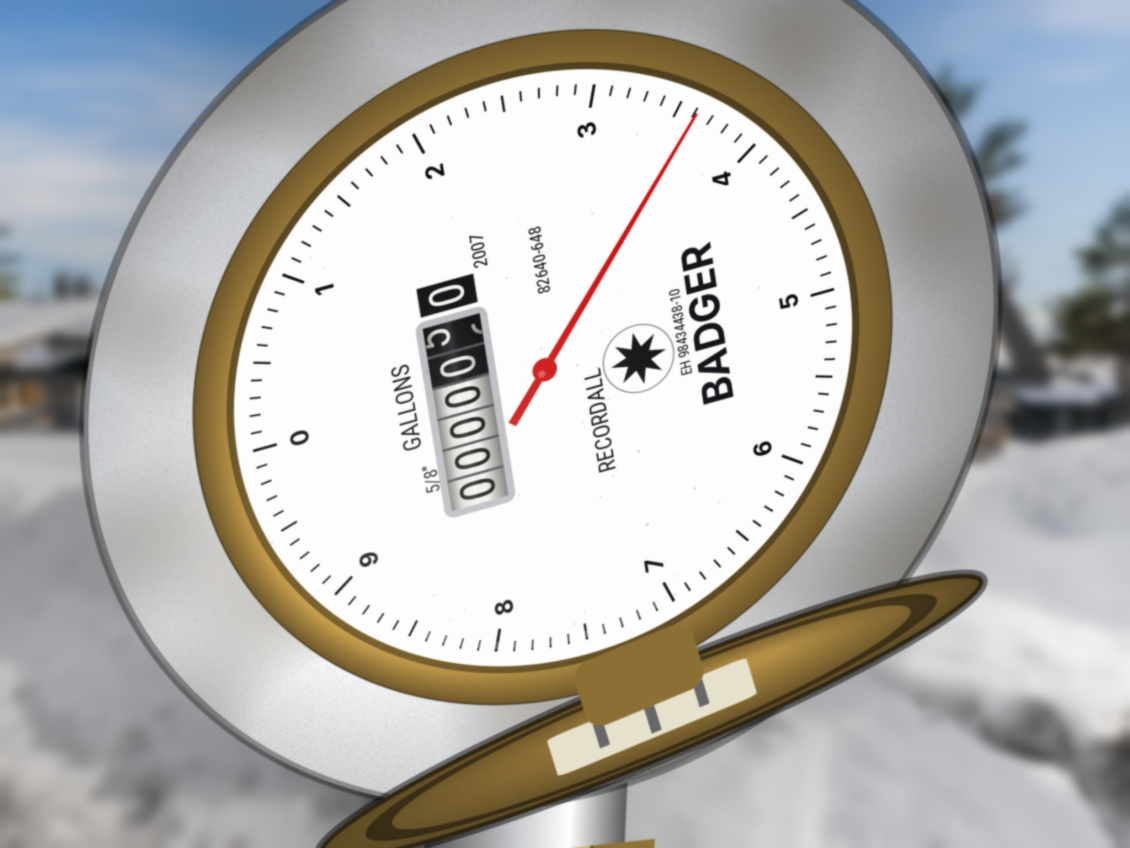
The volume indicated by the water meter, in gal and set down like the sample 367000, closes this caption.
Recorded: 53.6
